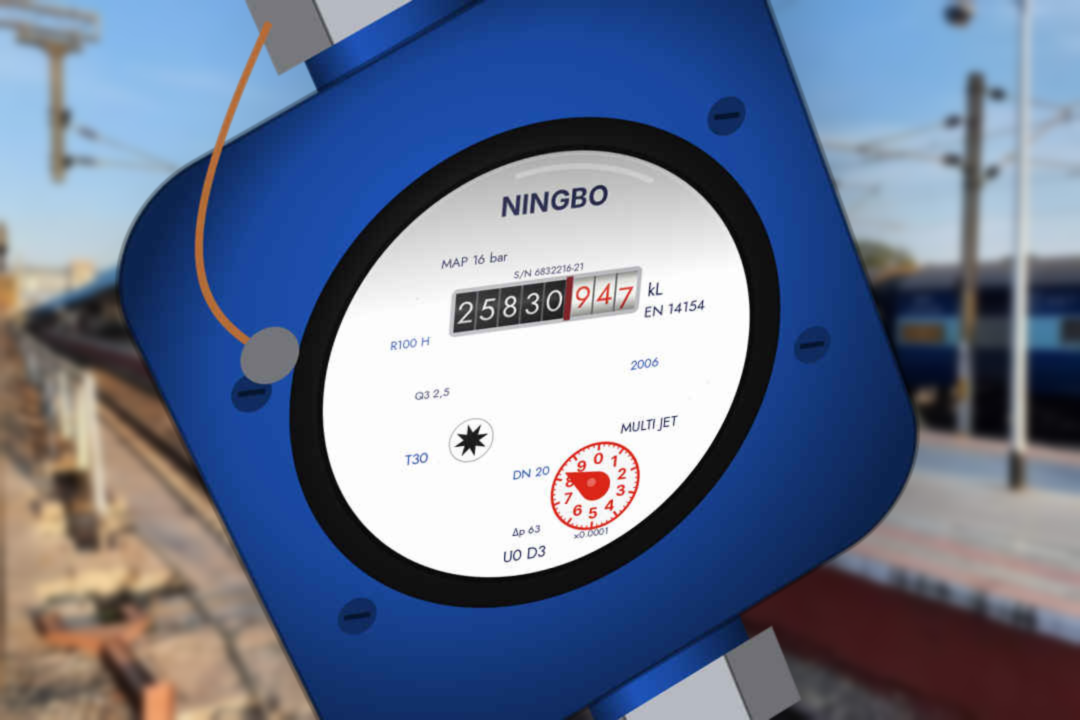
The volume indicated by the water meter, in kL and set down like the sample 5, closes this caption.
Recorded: 25830.9468
